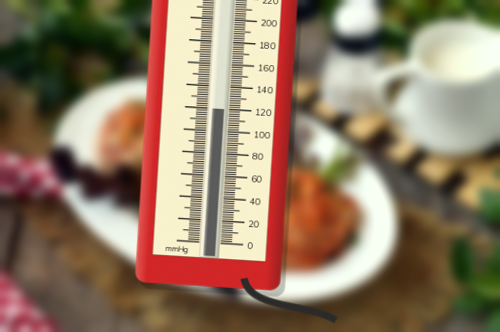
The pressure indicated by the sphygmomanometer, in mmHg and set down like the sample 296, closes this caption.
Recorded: 120
